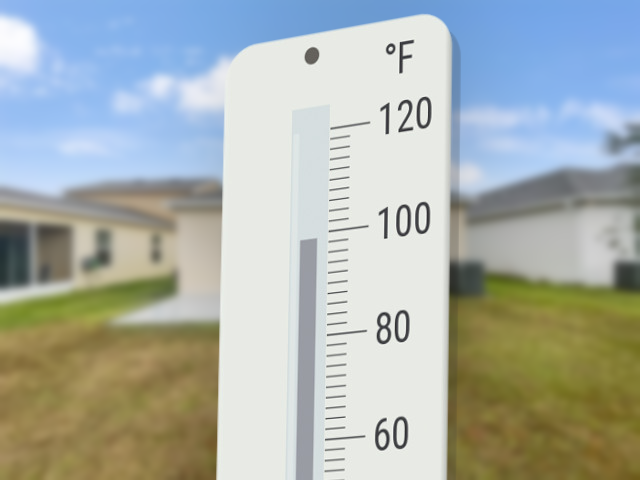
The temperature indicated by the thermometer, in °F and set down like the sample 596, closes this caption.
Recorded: 99
